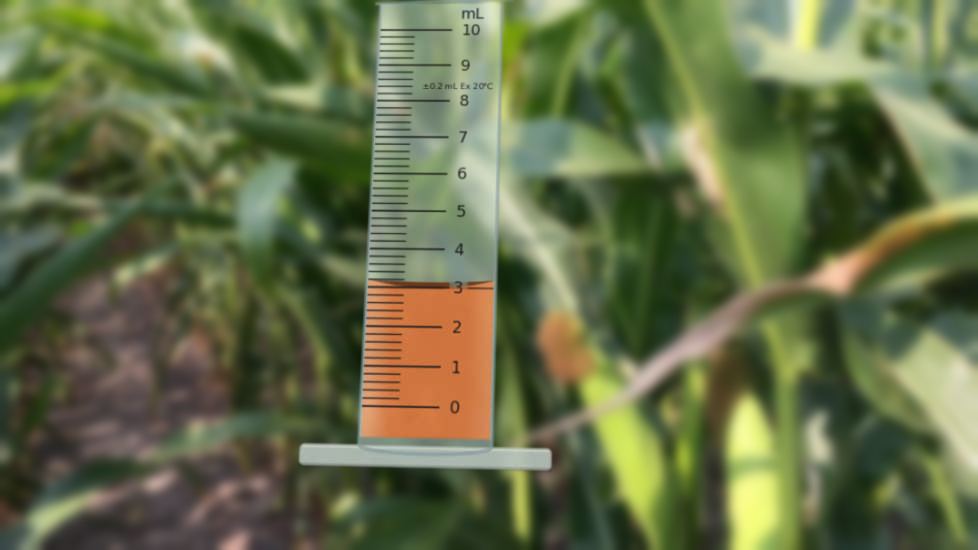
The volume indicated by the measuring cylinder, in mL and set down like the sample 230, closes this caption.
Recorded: 3
